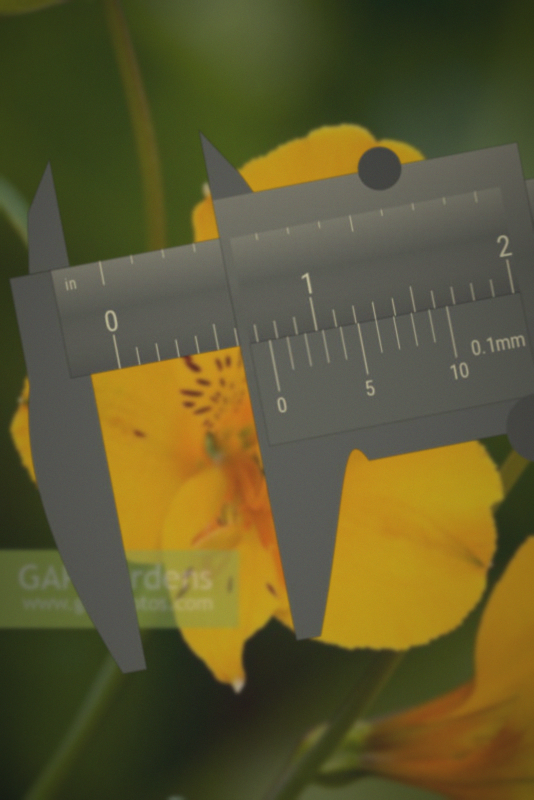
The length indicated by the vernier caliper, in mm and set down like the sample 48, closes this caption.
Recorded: 7.6
